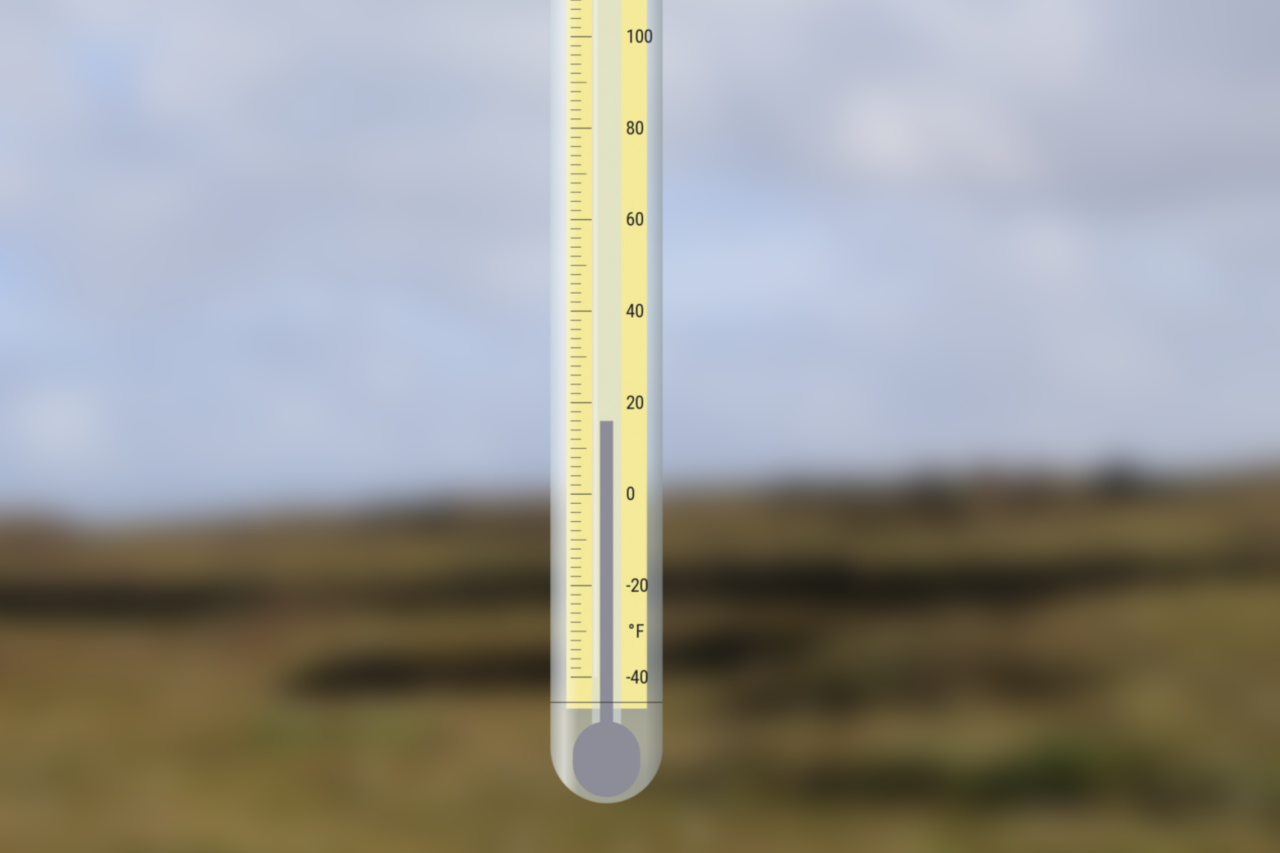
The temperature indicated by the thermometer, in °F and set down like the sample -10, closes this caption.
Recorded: 16
